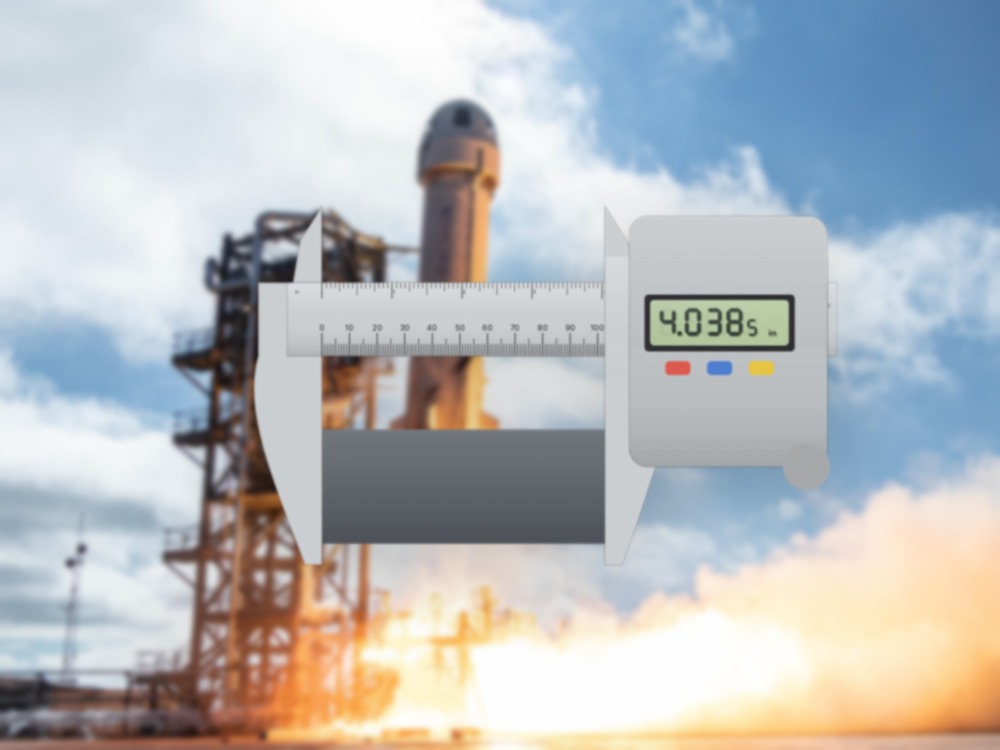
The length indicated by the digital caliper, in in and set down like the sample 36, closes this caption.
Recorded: 4.0385
